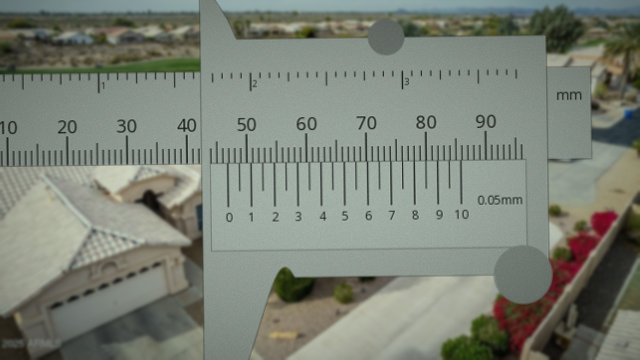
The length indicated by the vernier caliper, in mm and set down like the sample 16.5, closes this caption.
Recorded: 46.8
